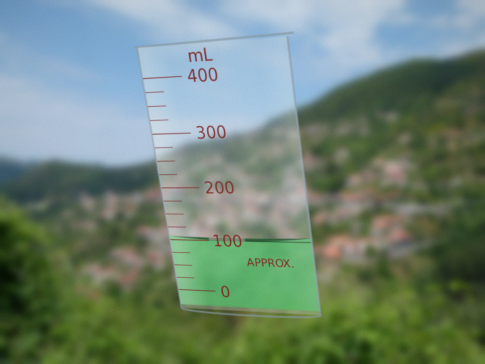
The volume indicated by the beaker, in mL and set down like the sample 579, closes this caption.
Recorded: 100
